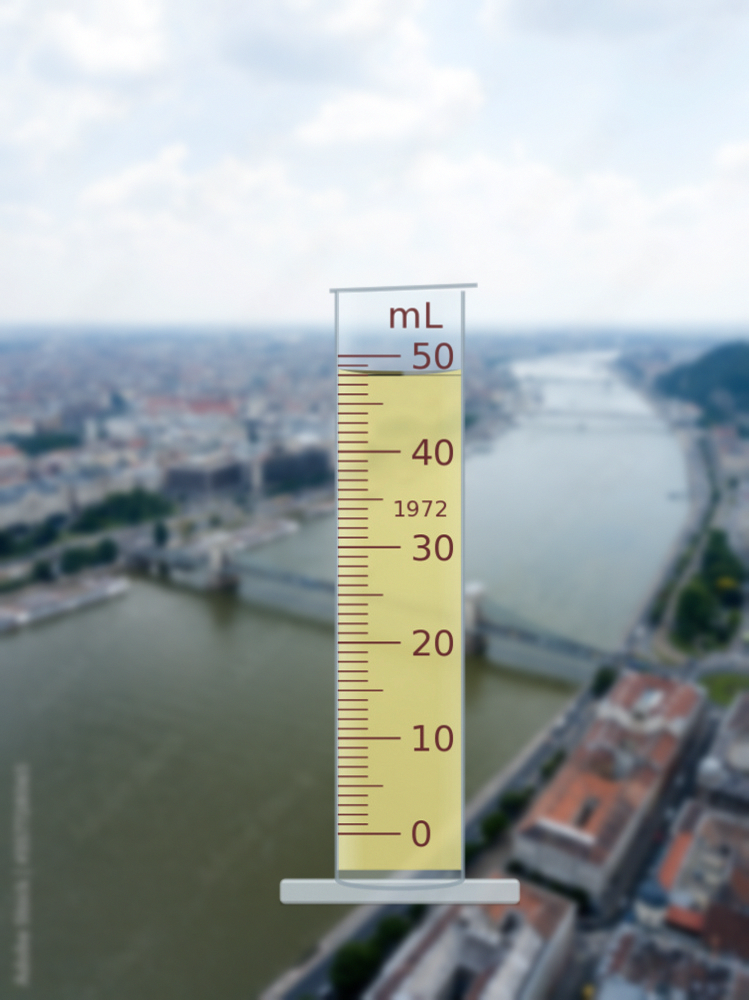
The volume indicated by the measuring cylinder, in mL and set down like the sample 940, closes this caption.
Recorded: 48
